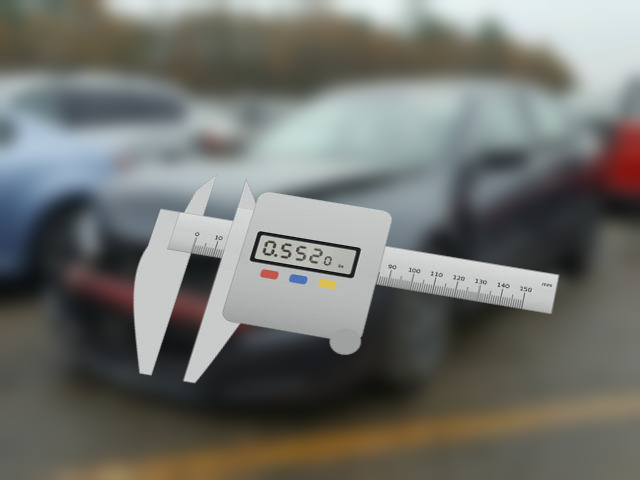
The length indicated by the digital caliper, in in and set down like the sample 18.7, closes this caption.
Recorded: 0.5520
